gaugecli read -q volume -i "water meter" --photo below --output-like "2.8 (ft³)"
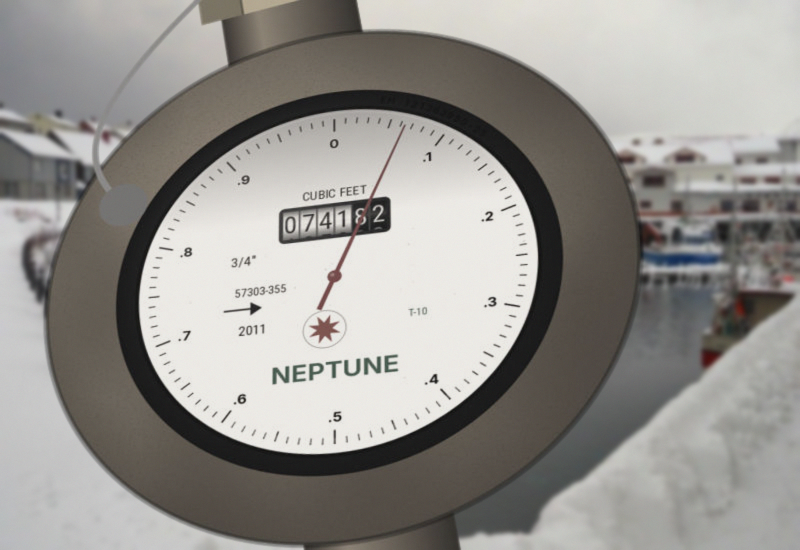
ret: 74182.06 (ft³)
